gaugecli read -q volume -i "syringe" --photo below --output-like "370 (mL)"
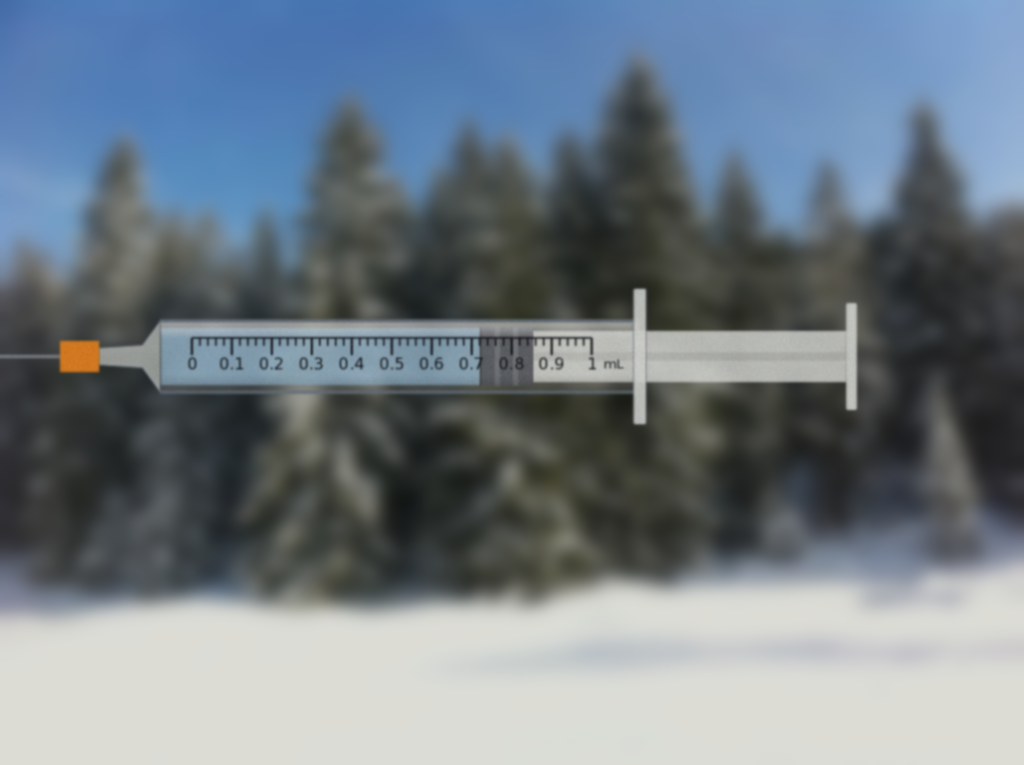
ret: 0.72 (mL)
